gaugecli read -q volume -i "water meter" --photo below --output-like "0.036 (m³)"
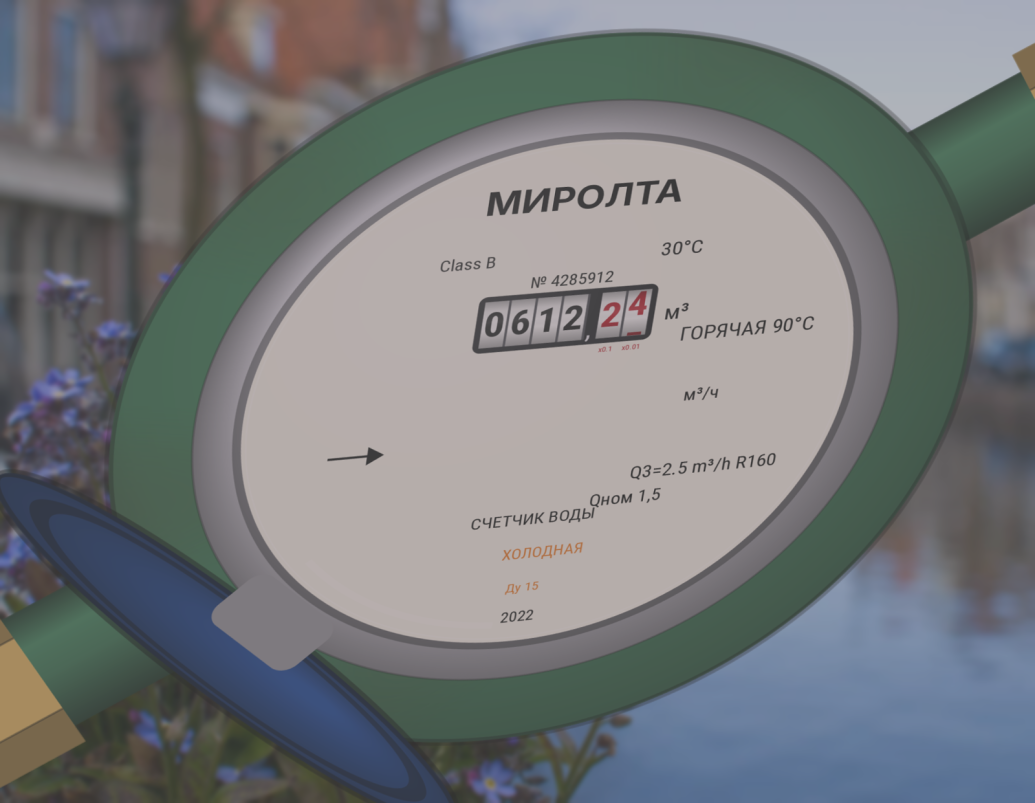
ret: 612.24 (m³)
